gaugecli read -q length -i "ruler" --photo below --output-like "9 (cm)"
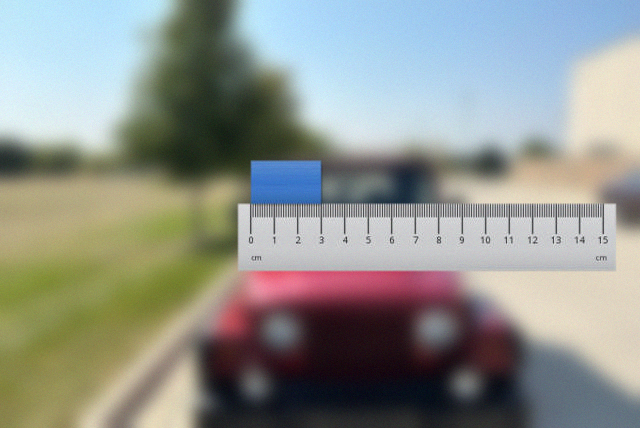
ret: 3 (cm)
